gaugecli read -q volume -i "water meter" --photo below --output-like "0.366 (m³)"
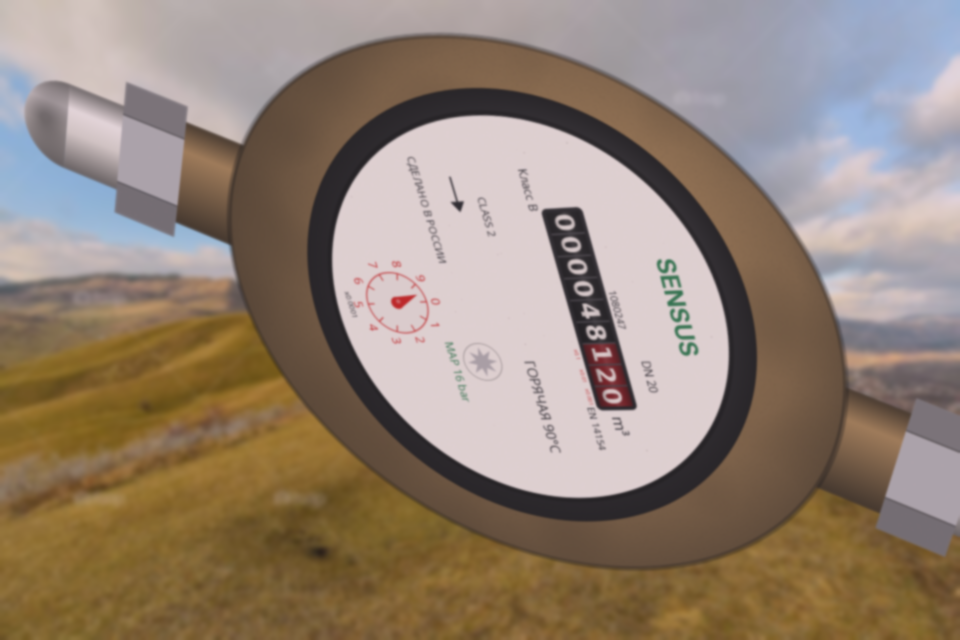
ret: 48.1199 (m³)
